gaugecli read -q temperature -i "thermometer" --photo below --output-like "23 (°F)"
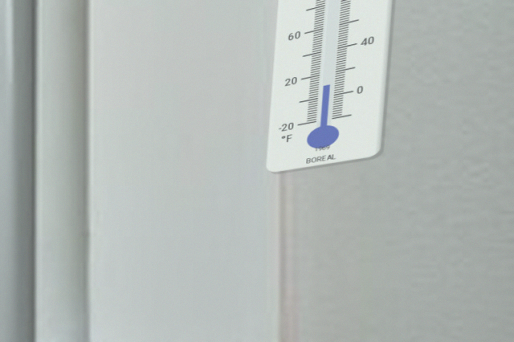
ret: 10 (°F)
